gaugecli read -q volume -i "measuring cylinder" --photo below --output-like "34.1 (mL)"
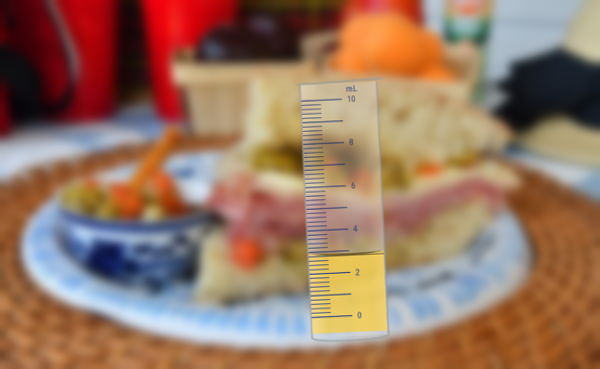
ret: 2.8 (mL)
